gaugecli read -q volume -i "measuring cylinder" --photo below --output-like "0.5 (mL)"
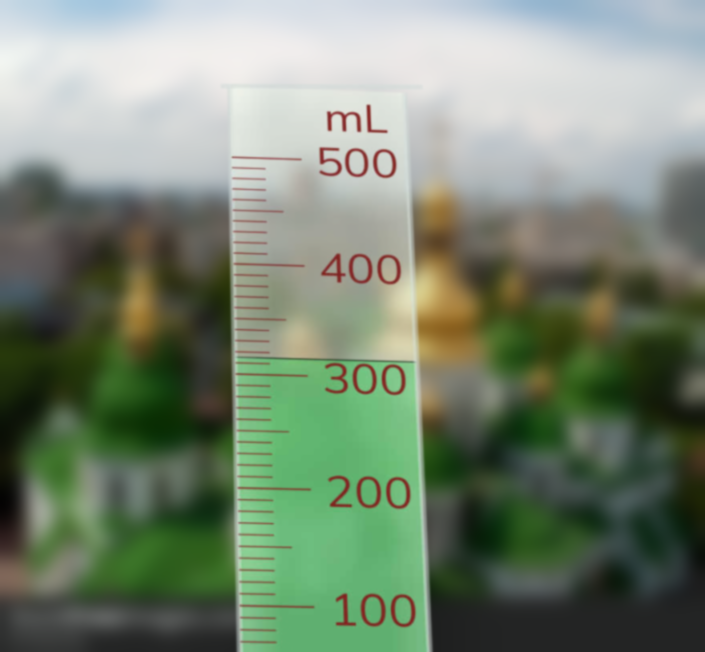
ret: 315 (mL)
